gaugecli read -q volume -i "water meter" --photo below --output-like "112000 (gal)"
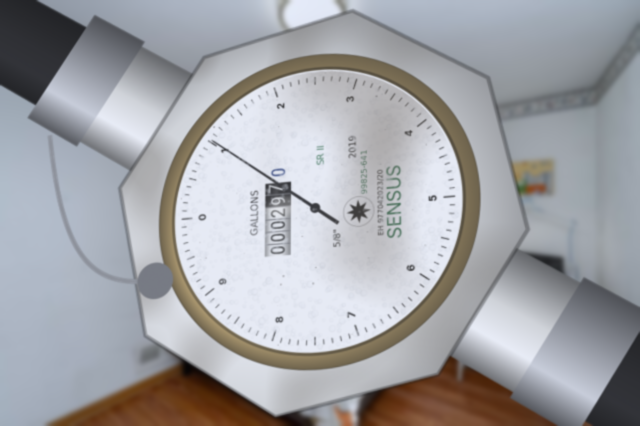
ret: 2971.0 (gal)
